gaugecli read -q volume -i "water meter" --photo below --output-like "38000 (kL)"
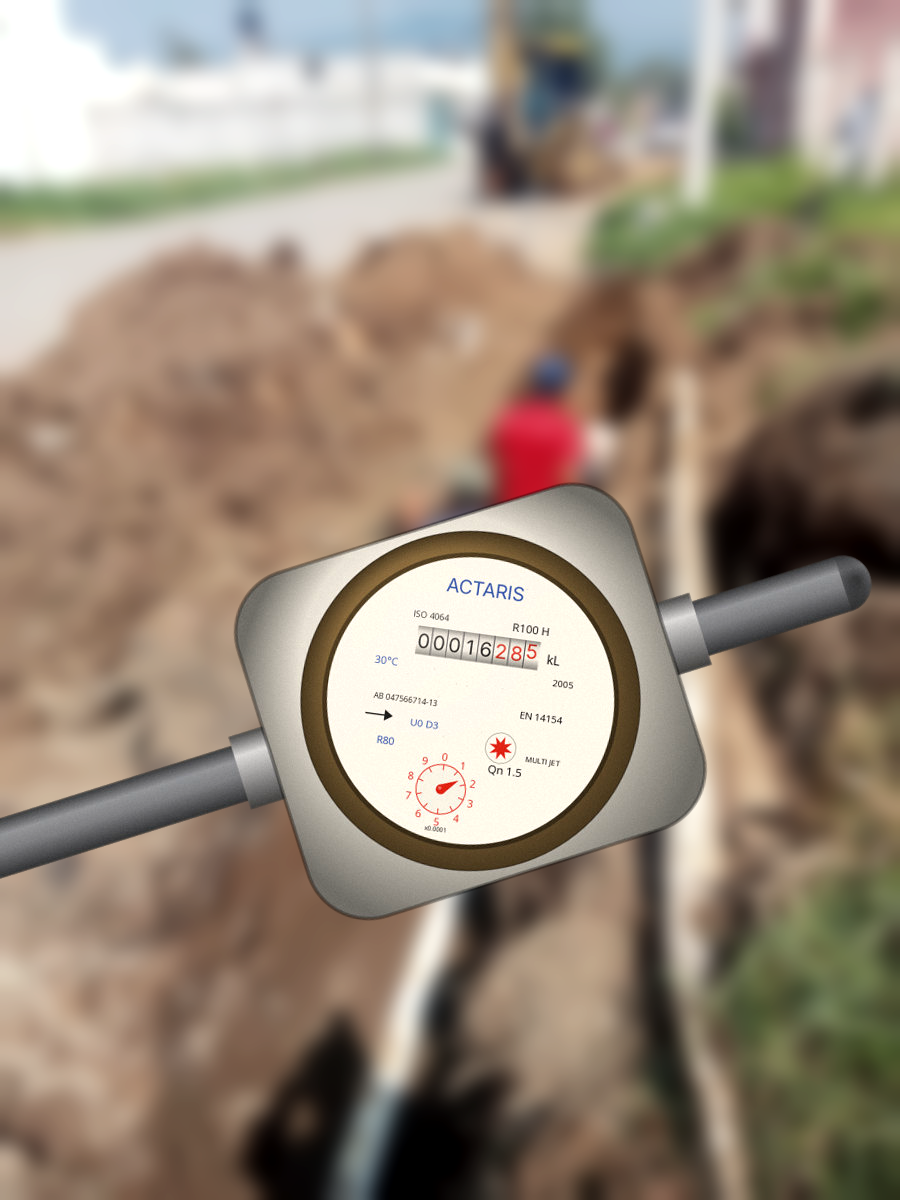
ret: 16.2851 (kL)
